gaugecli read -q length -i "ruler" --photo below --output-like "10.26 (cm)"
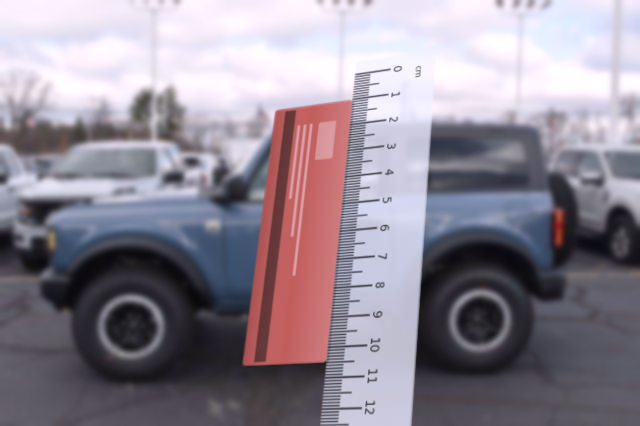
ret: 9.5 (cm)
